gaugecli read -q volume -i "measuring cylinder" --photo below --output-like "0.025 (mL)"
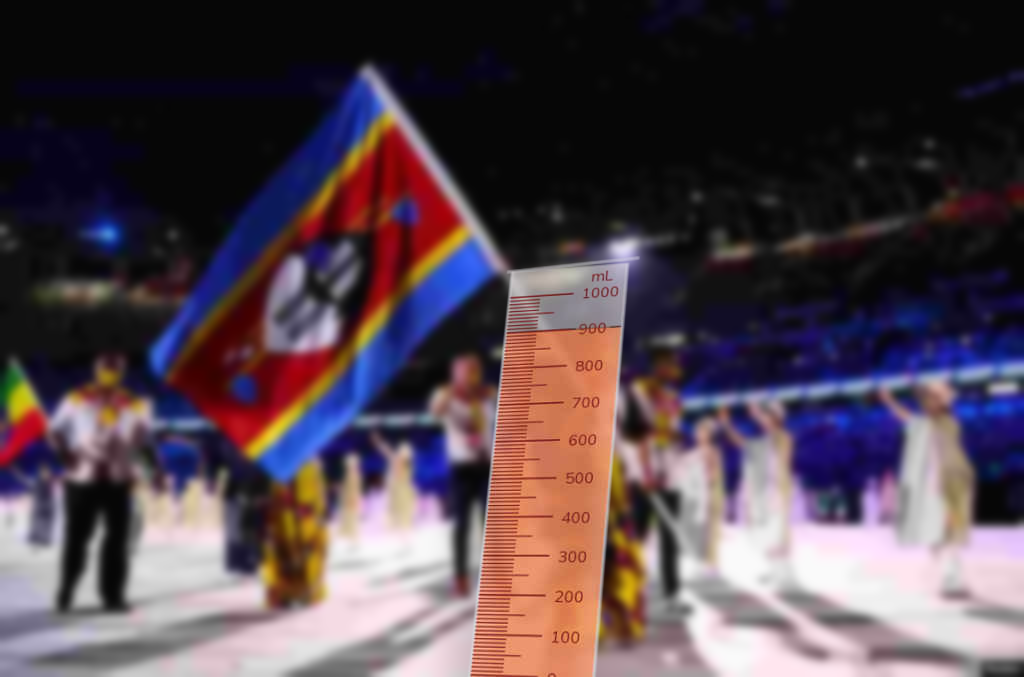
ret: 900 (mL)
